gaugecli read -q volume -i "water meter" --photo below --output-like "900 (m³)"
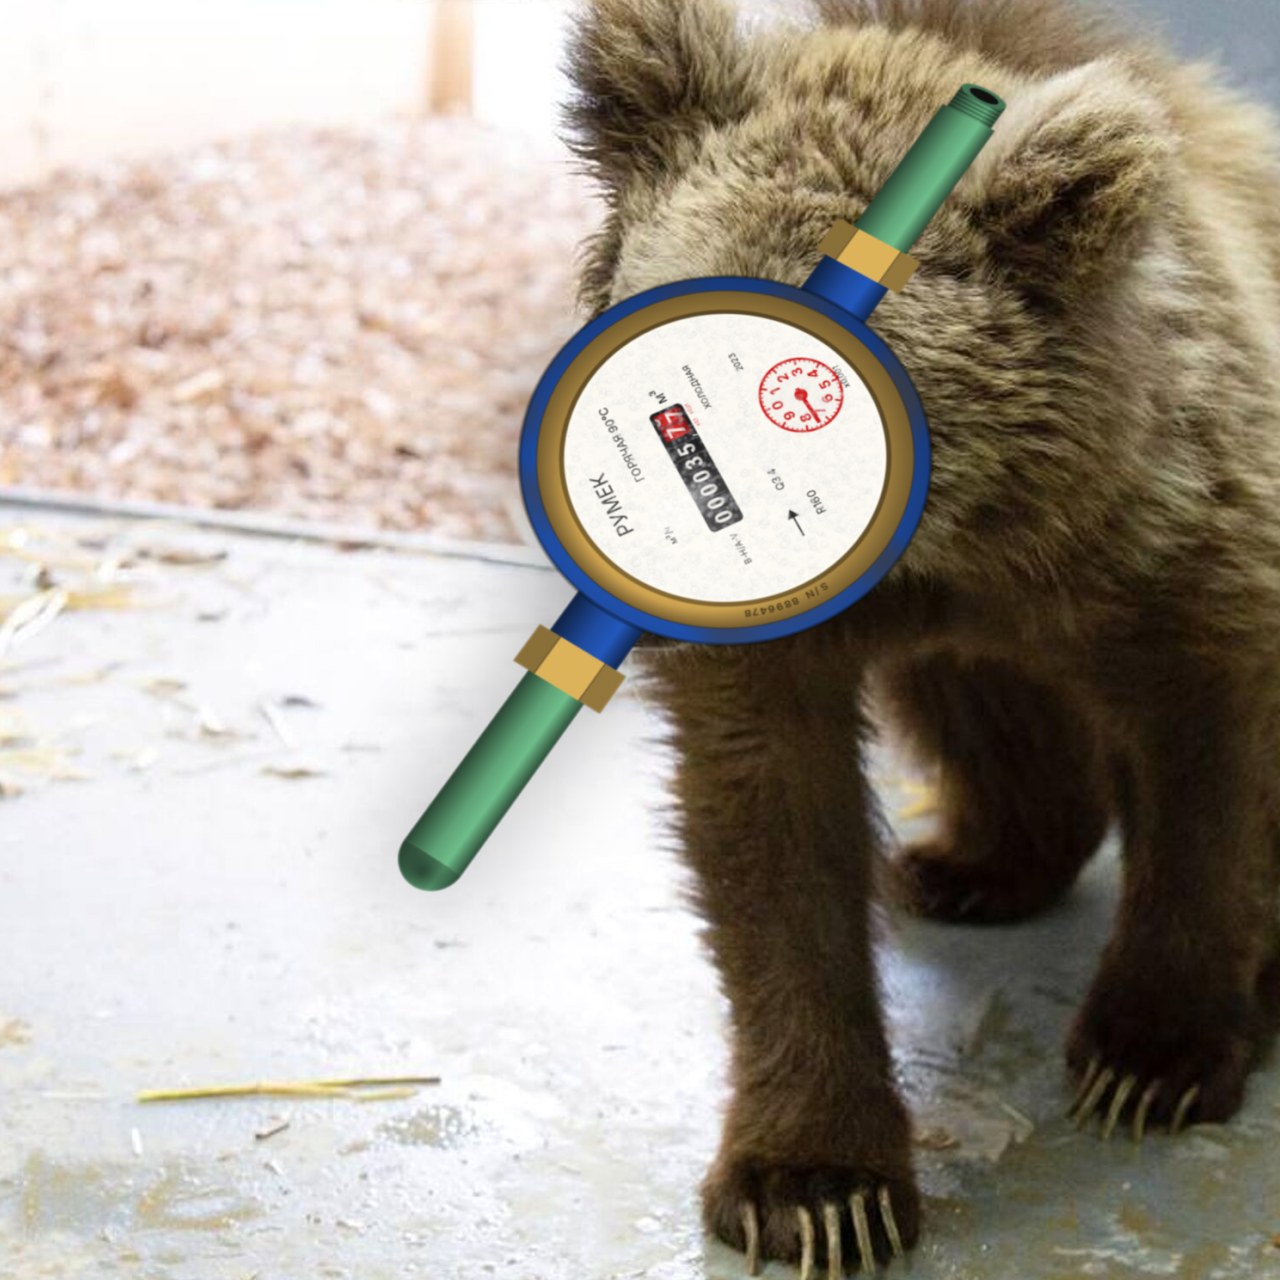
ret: 35.767 (m³)
